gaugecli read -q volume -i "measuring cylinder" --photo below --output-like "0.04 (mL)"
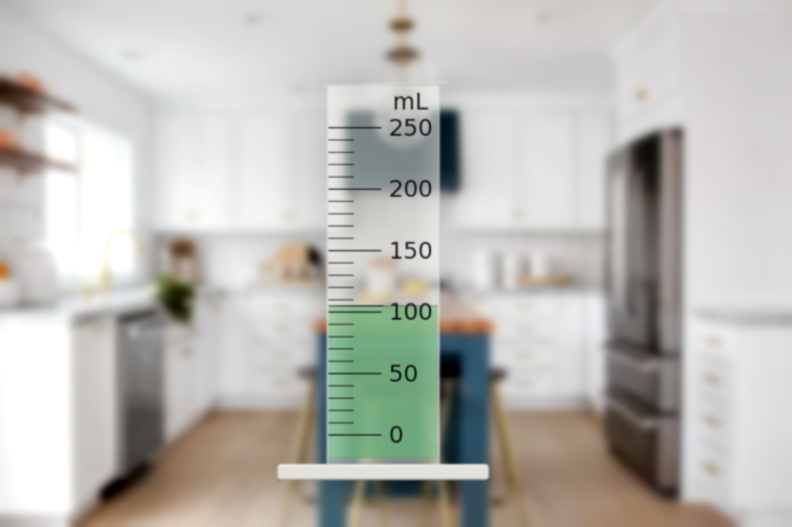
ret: 105 (mL)
